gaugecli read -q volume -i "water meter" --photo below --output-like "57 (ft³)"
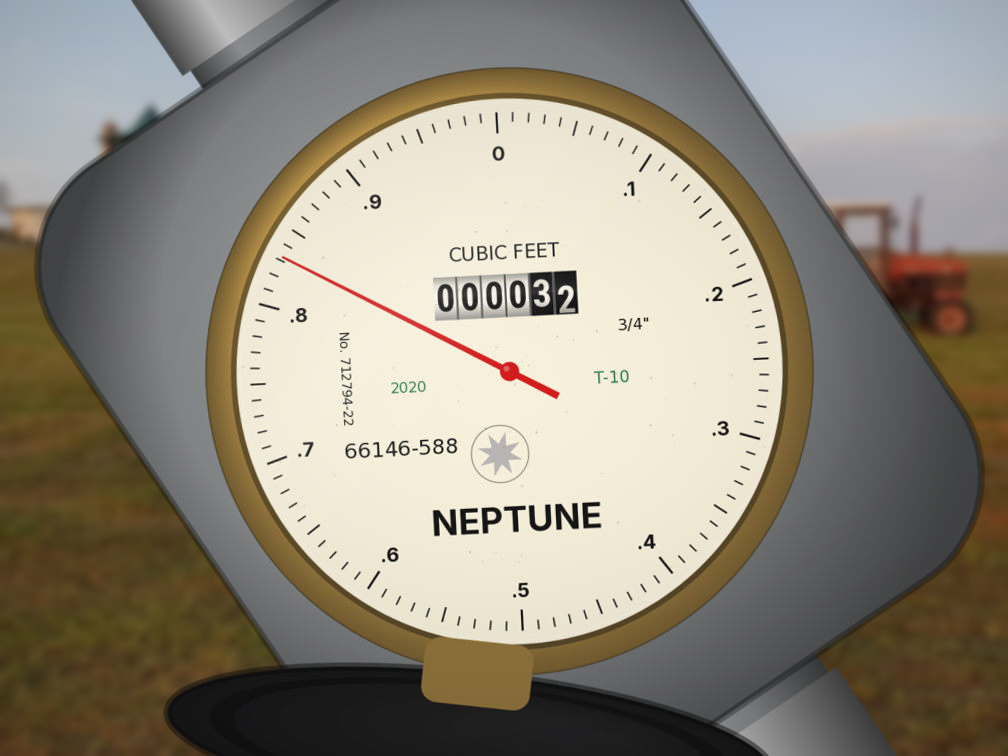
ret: 31.83 (ft³)
